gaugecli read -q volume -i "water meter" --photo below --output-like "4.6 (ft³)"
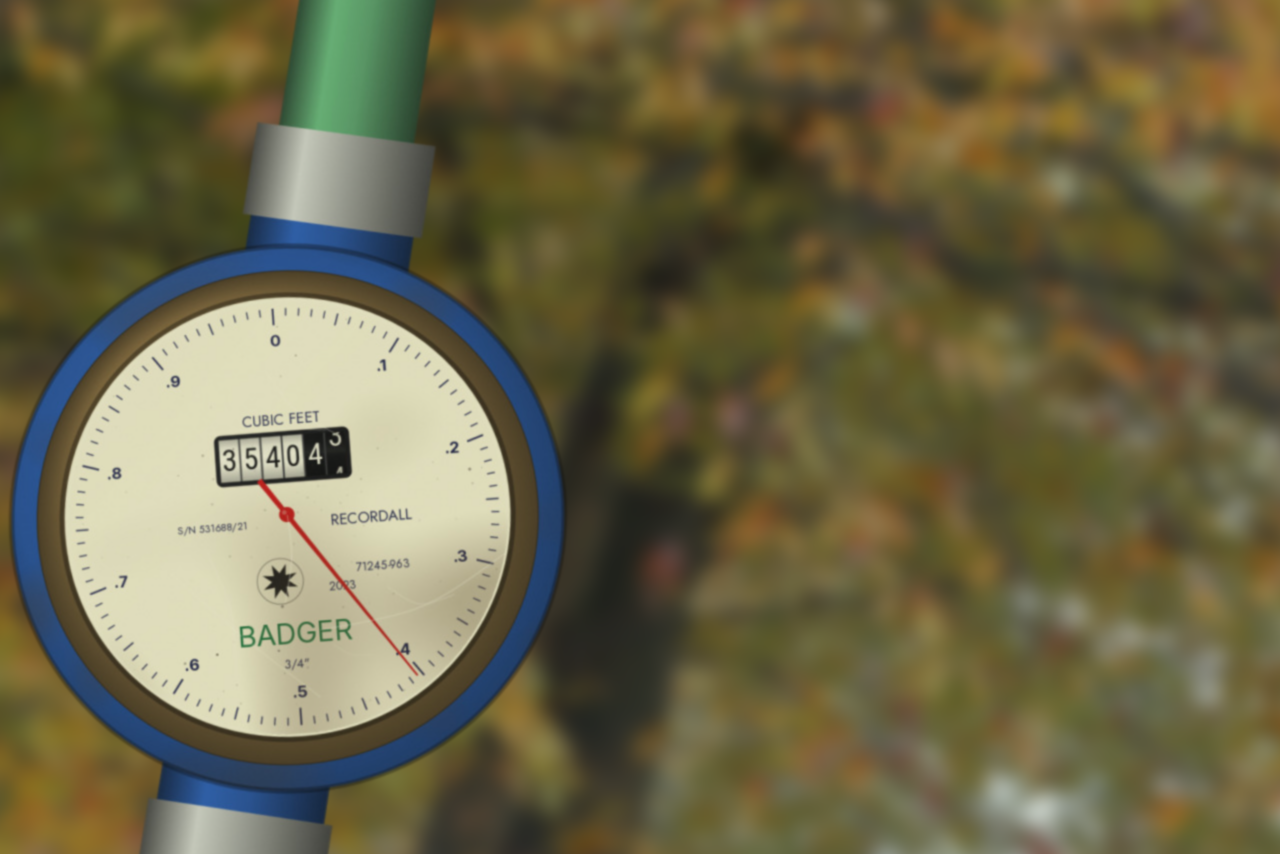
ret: 354043.40 (ft³)
